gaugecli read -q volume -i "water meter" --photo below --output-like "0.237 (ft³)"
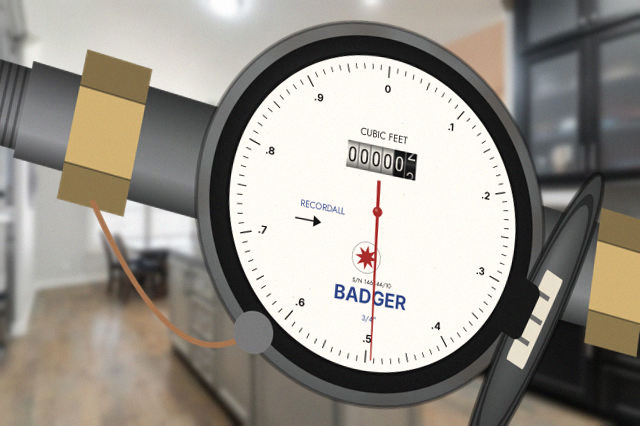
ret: 2.49 (ft³)
